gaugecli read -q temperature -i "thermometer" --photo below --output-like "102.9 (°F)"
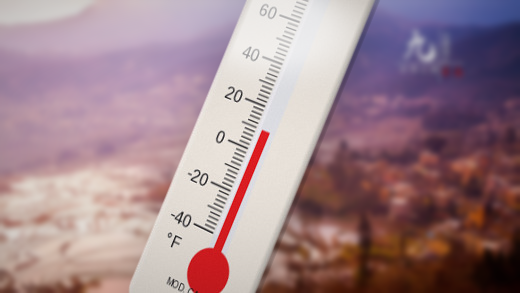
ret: 10 (°F)
